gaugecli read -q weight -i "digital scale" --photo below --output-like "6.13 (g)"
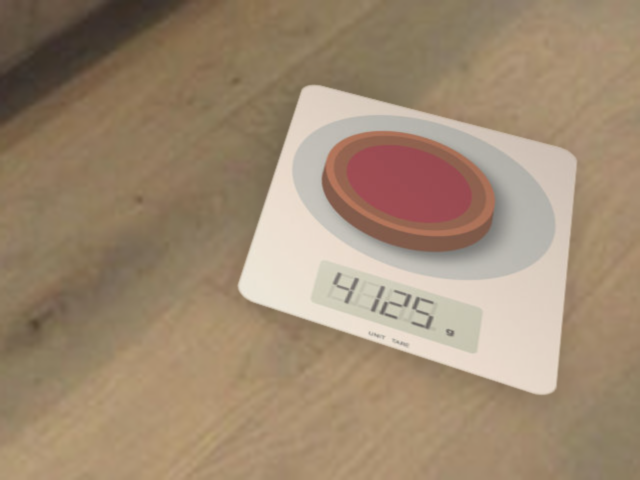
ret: 4125 (g)
